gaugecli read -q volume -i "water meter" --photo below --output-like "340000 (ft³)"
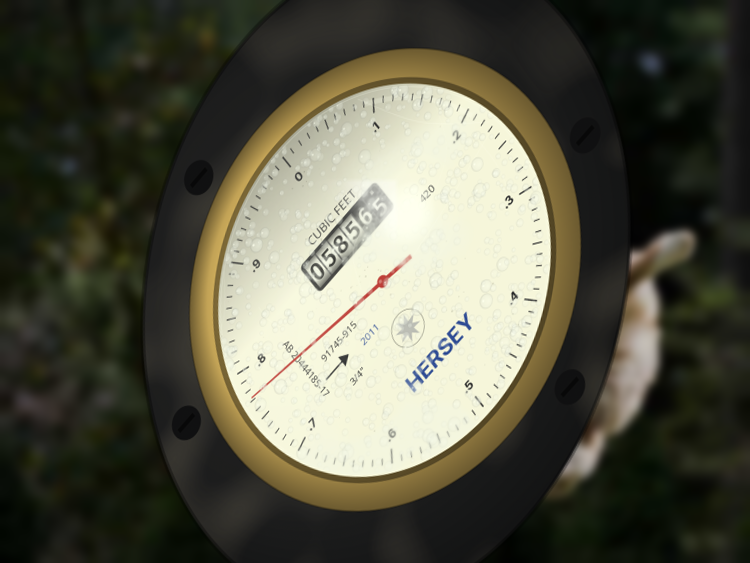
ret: 58564.77 (ft³)
